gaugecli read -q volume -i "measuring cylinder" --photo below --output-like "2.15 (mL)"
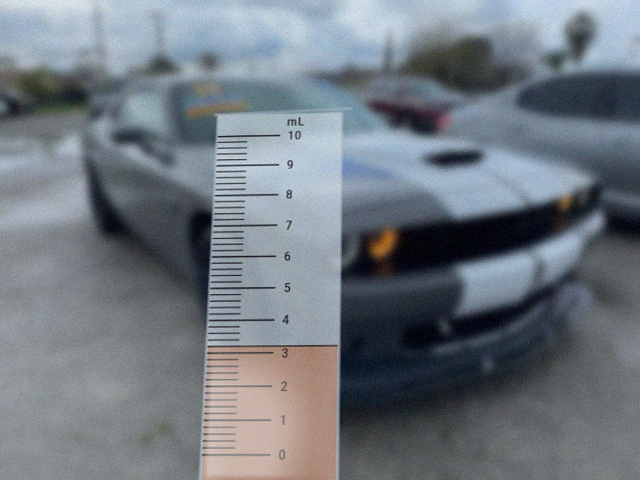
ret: 3.2 (mL)
